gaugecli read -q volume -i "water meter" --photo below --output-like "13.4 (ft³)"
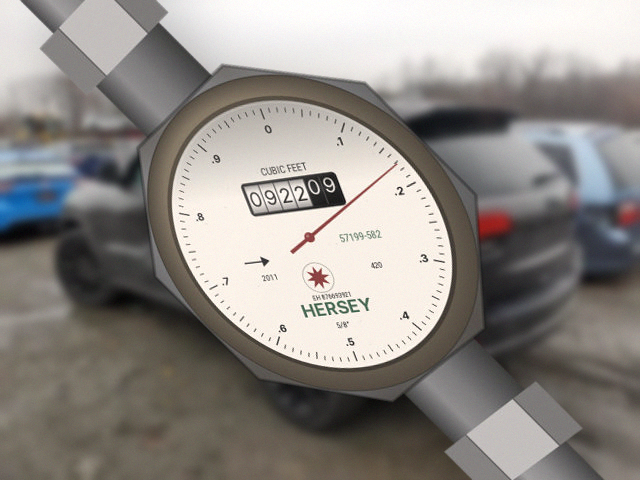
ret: 92209.17 (ft³)
